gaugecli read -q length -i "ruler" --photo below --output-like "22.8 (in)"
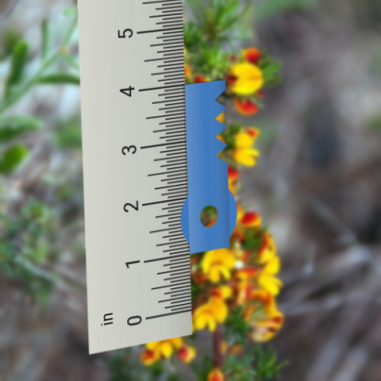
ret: 3 (in)
